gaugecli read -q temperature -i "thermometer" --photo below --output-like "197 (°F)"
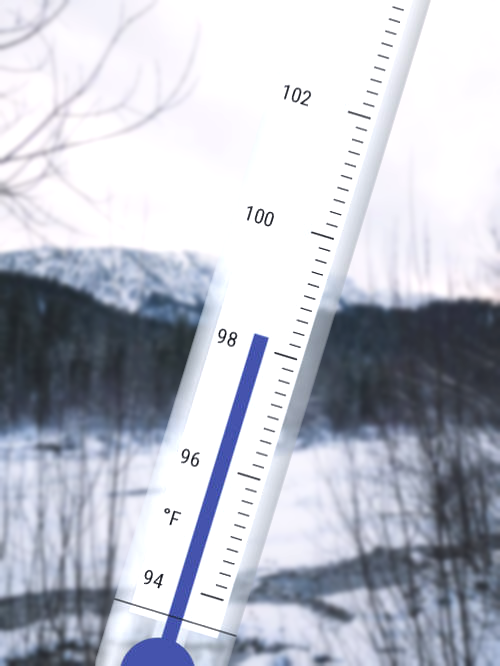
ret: 98.2 (°F)
